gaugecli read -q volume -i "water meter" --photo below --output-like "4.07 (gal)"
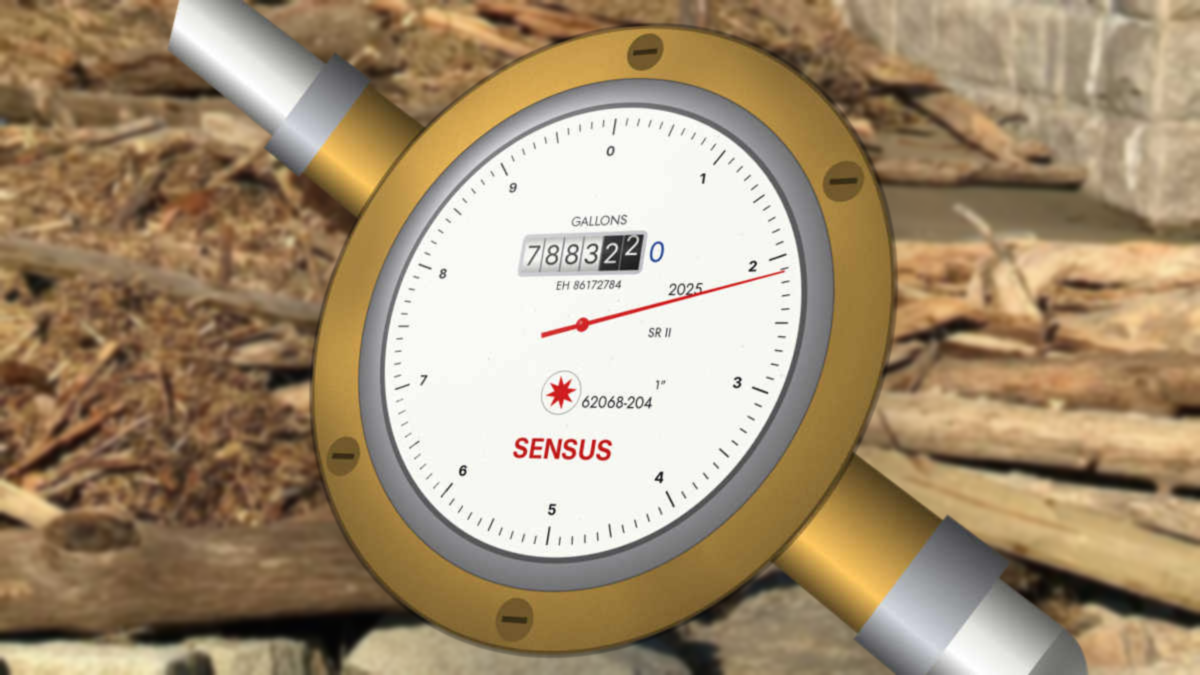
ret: 7883222.1 (gal)
